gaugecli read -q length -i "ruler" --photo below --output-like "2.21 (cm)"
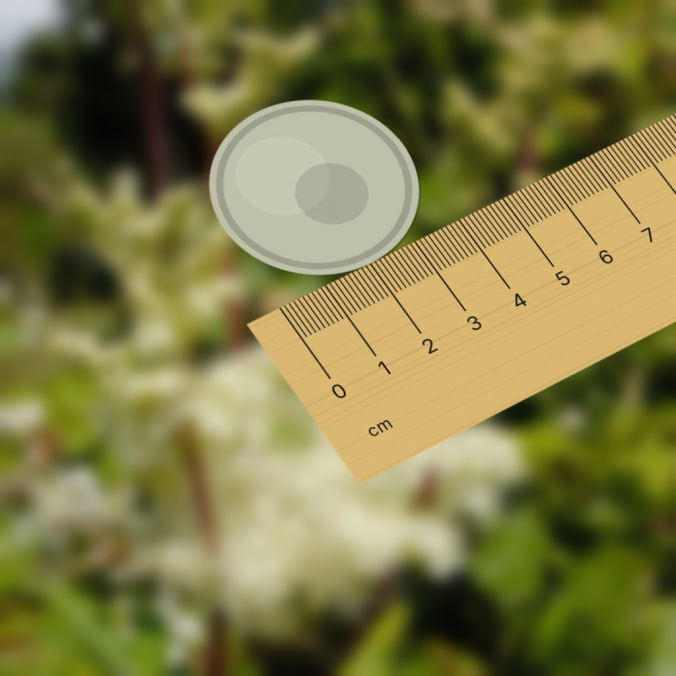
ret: 4 (cm)
